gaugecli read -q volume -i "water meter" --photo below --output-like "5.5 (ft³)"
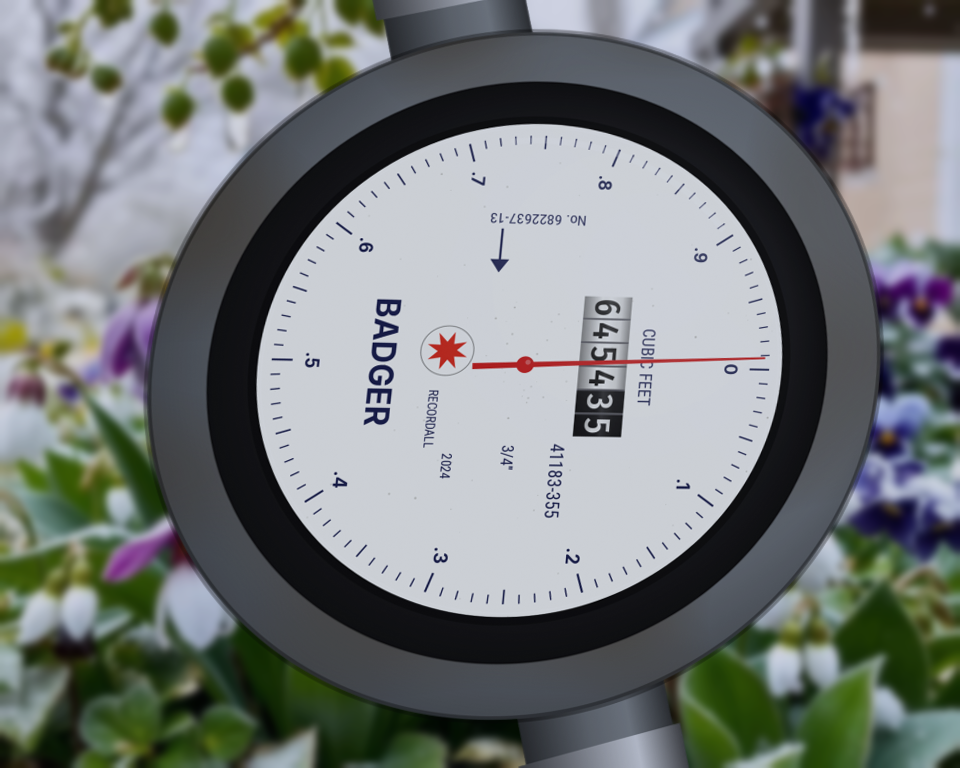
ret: 645434.99 (ft³)
